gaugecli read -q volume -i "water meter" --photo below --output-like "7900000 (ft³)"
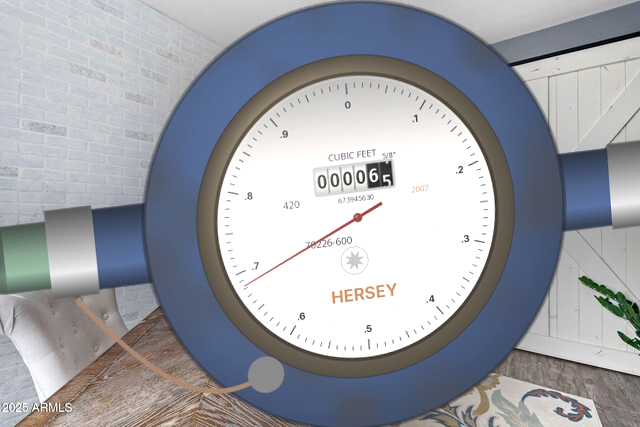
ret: 64.68 (ft³)
